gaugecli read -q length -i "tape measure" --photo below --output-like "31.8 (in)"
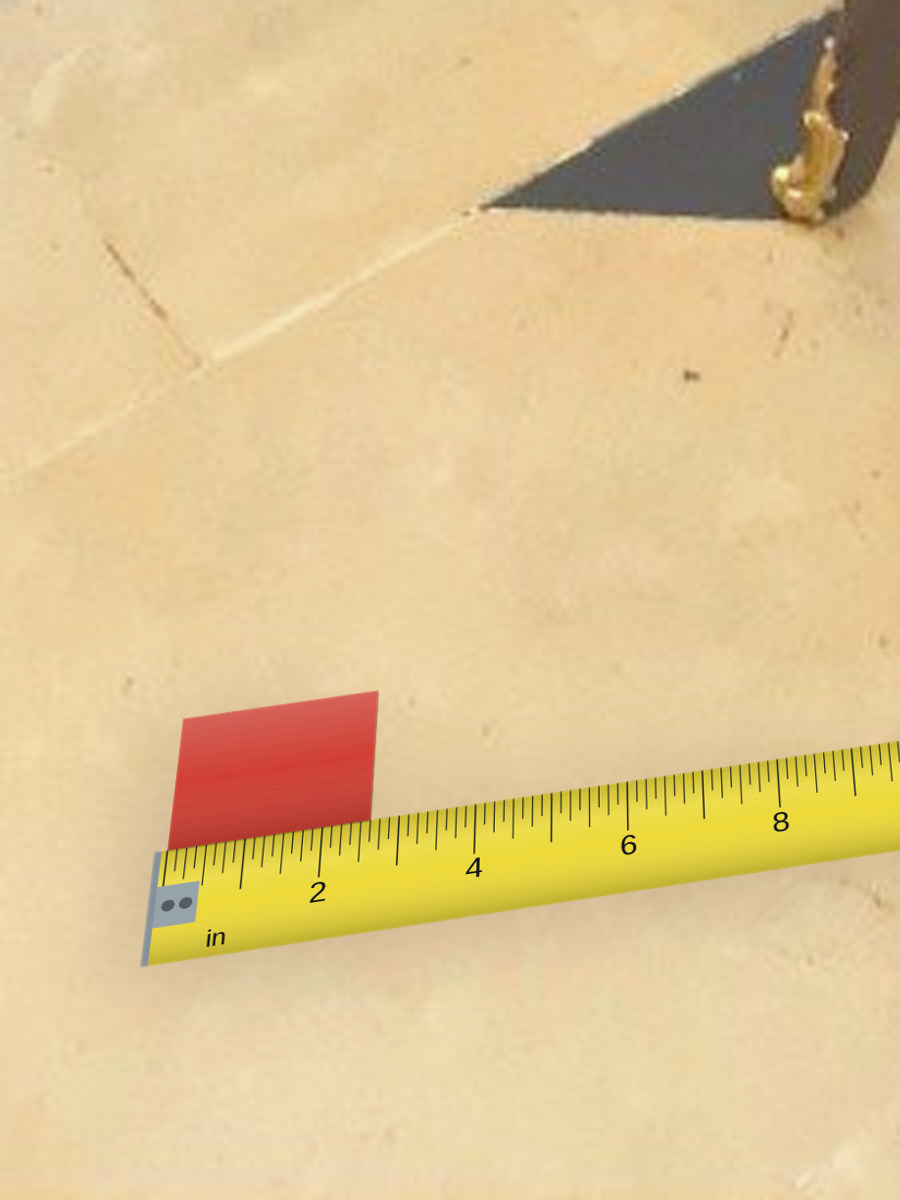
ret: 2.625 (in)
